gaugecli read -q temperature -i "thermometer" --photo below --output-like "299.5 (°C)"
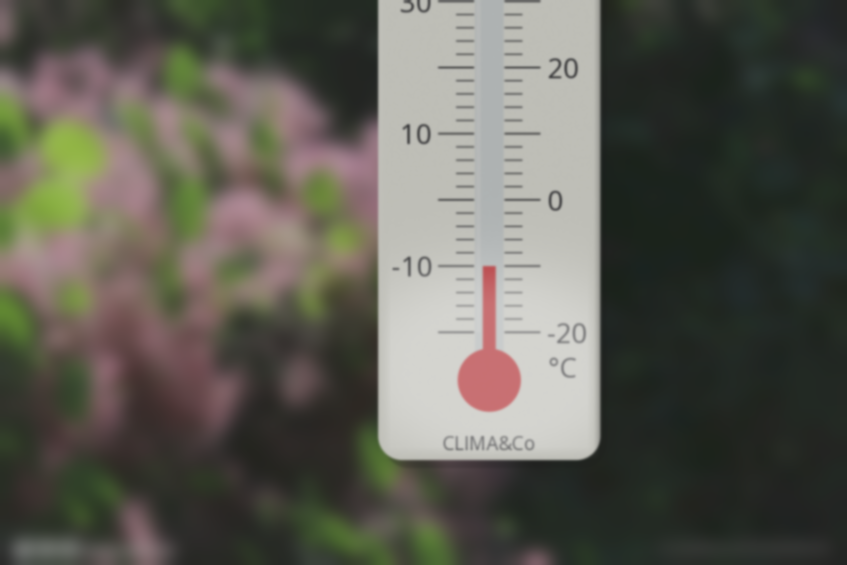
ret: -10 (°C)
